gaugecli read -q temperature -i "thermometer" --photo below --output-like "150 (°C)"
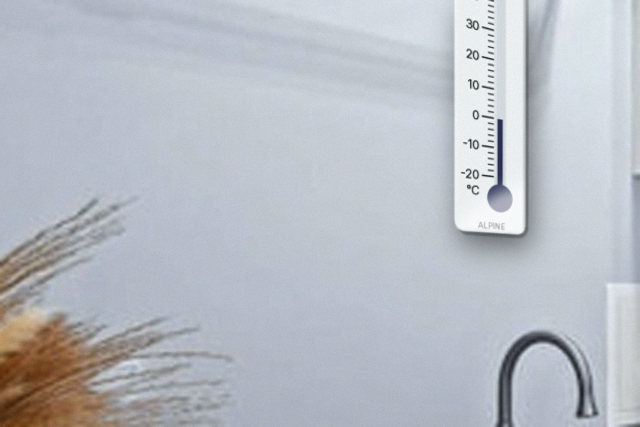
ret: 0 (°C)
